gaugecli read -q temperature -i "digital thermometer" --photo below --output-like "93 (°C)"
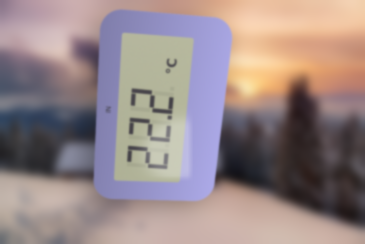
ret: 22.2 (°C)
